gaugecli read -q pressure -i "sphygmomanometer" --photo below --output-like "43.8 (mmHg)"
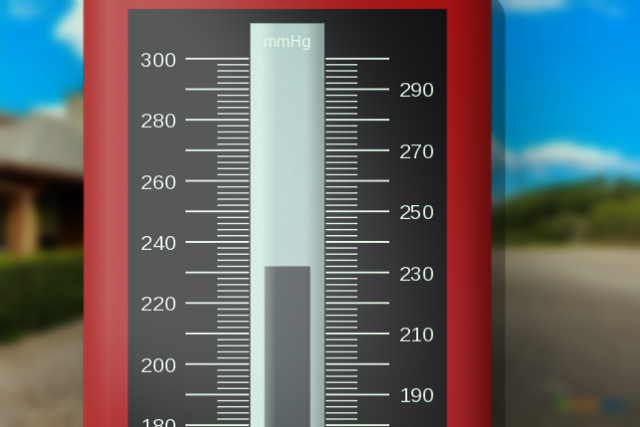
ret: 232 (mmHg)
